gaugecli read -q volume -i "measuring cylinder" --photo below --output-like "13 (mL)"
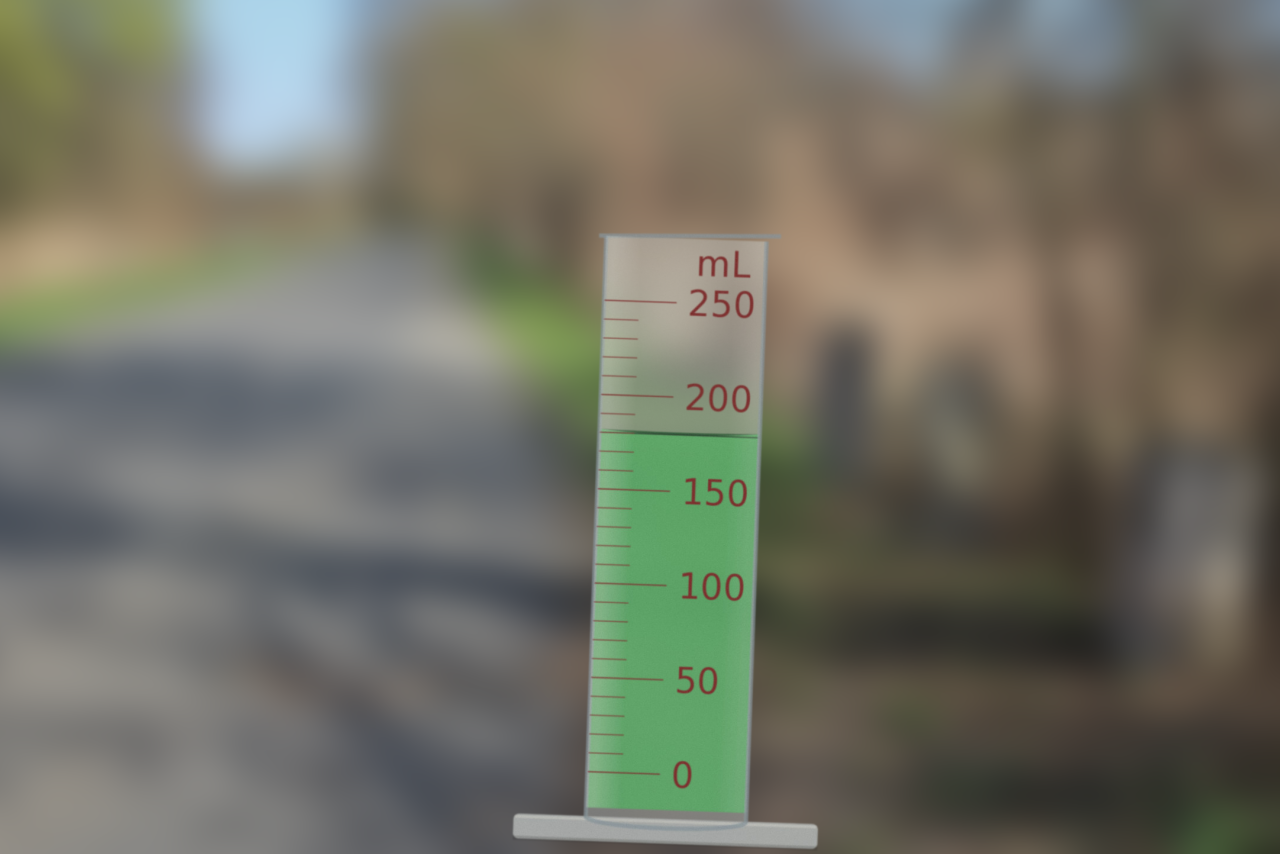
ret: 180 (mL)
